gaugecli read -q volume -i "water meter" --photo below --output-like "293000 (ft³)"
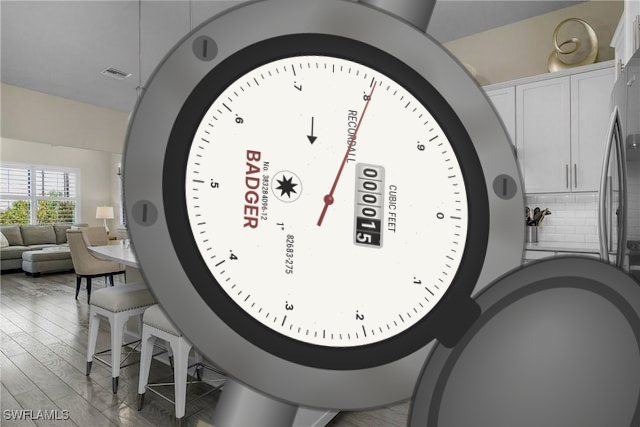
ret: 14.80 (ft³)
